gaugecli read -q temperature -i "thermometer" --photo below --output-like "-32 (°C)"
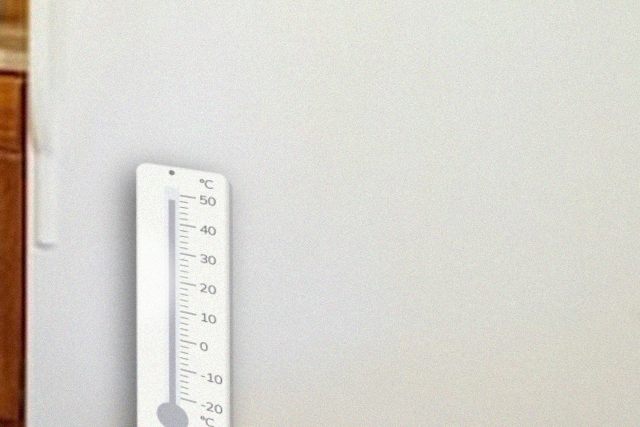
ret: 48 (°C)
